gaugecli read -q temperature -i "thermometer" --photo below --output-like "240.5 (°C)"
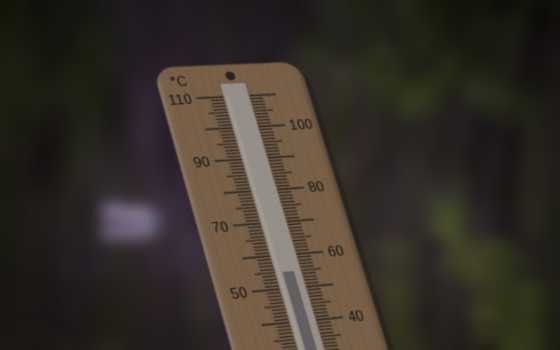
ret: 55 (°C)
